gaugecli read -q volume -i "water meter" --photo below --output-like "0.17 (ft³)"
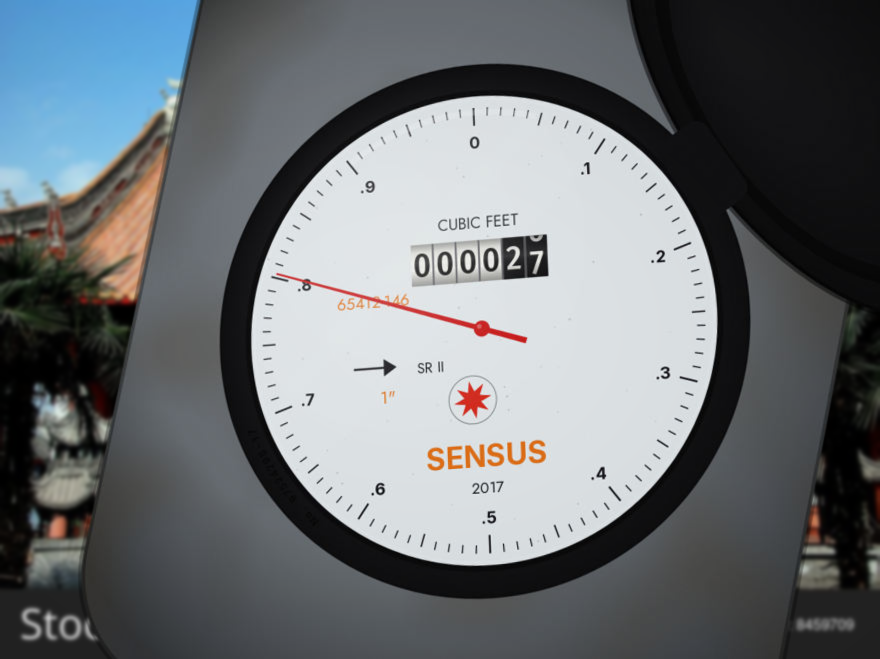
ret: 26.80 (ft³)
